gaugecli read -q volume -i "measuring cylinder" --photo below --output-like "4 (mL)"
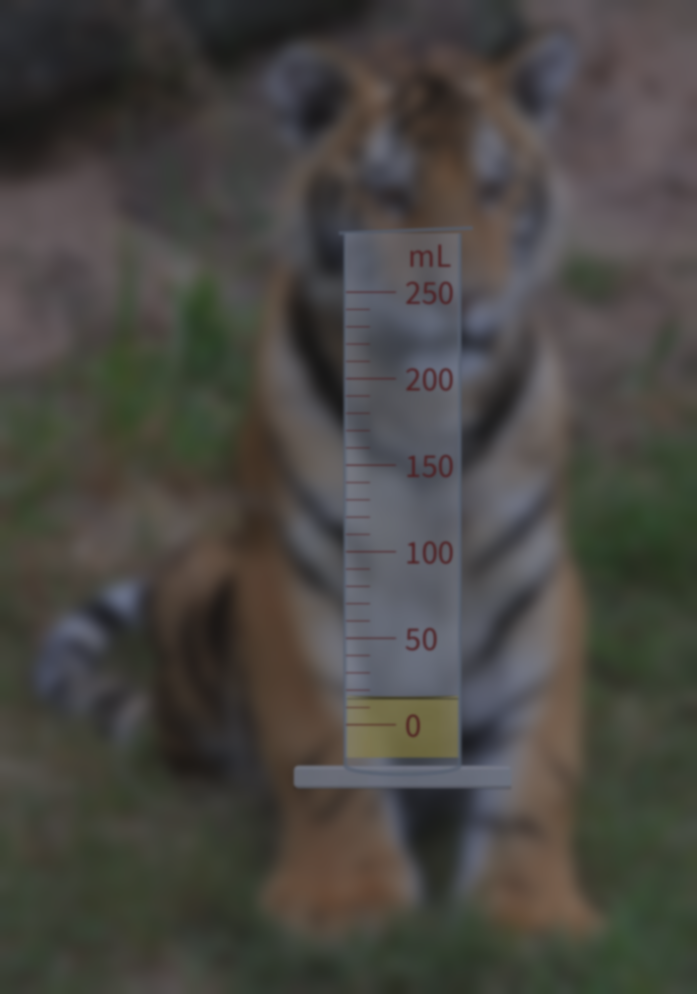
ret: 15 (mL)
